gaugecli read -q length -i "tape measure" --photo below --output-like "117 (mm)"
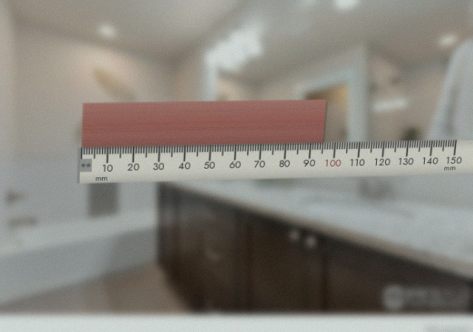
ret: 95 (mm)
